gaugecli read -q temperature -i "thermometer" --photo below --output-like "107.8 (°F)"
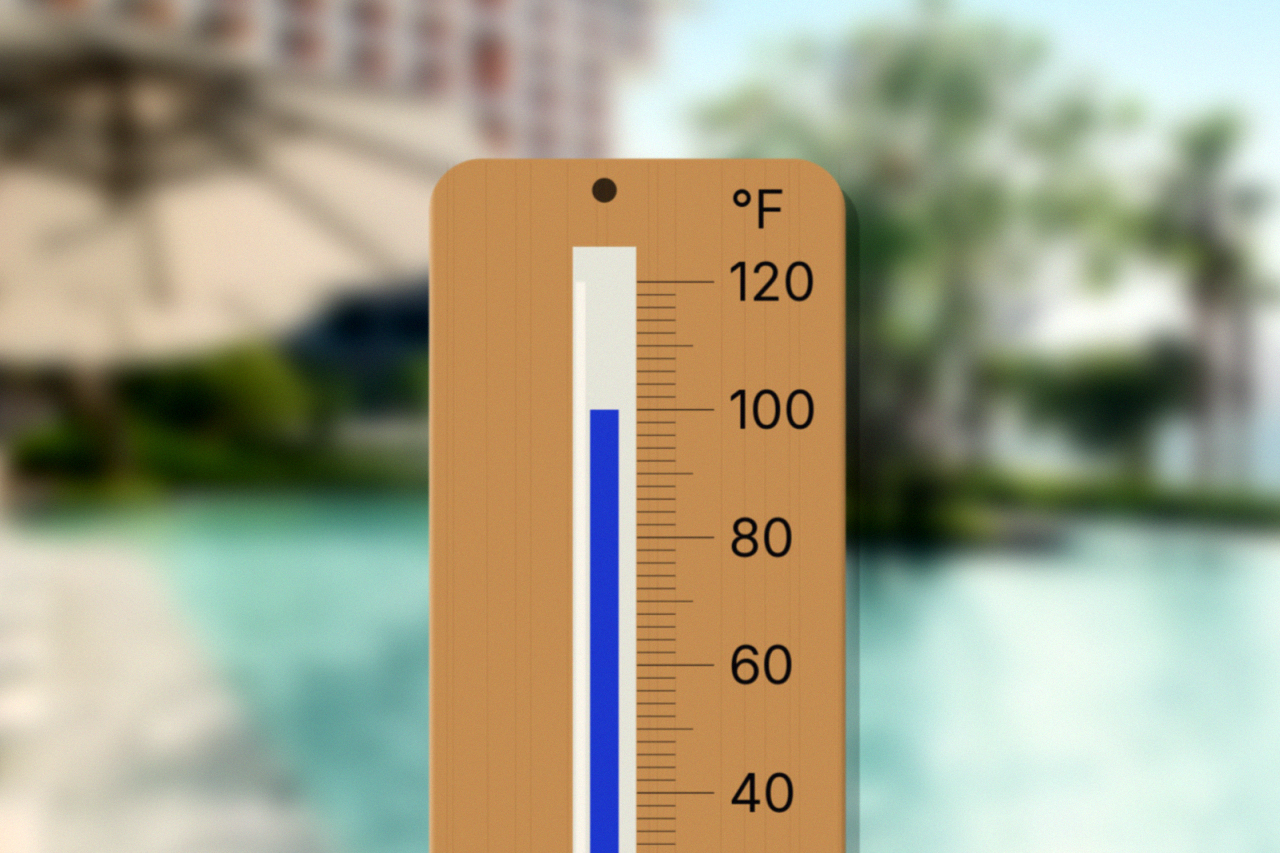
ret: 100 (°F)
